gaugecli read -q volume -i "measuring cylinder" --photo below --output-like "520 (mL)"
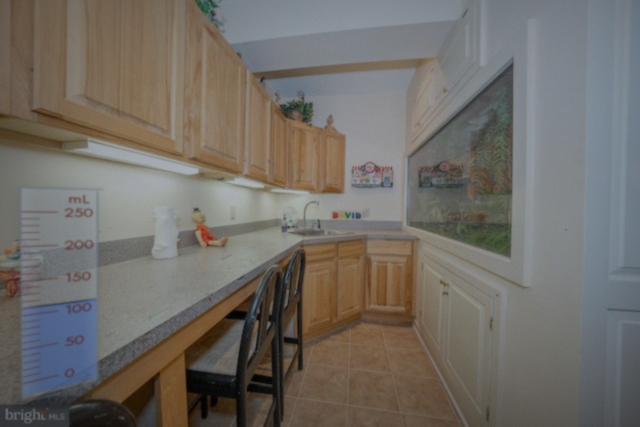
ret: 110 (mL)
